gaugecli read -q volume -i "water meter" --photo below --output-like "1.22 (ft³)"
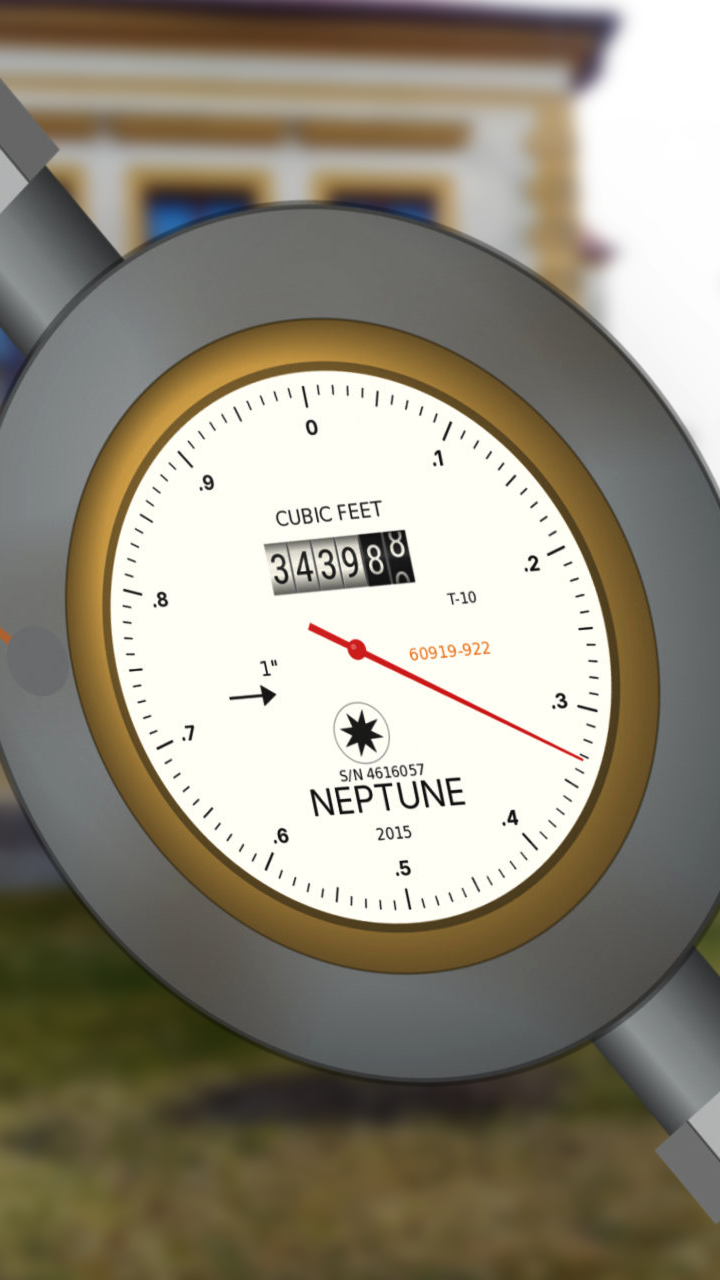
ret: 343988.33 (ft³)
